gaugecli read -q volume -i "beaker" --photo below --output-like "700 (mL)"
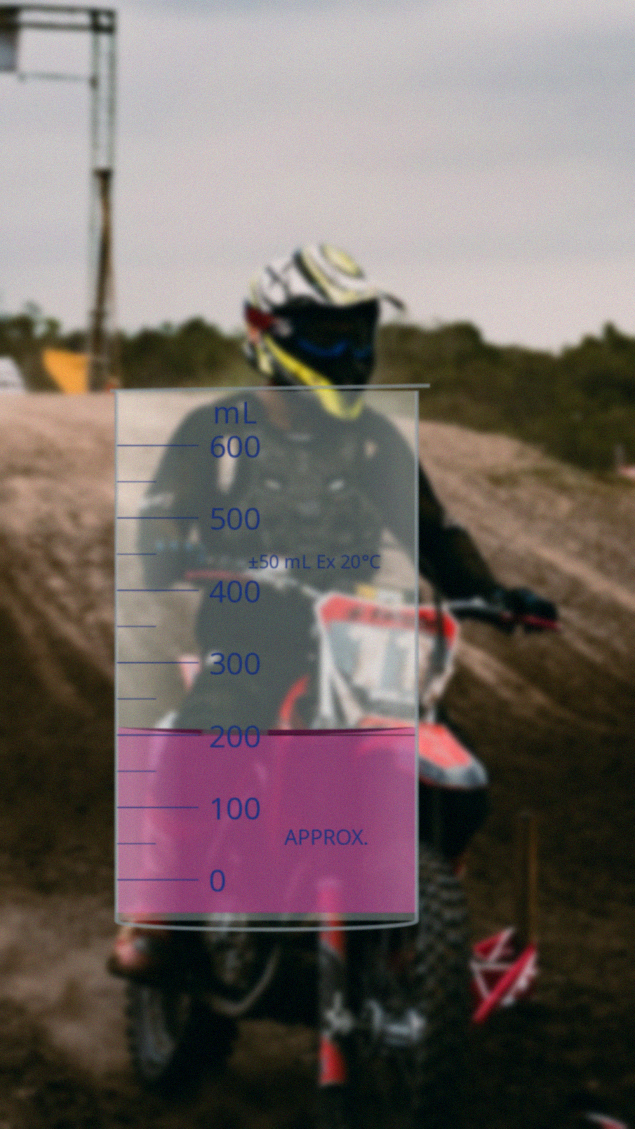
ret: 200 (mL)
